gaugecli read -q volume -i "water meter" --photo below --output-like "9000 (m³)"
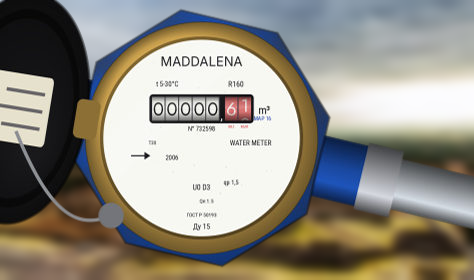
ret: 0.61 (m³)
